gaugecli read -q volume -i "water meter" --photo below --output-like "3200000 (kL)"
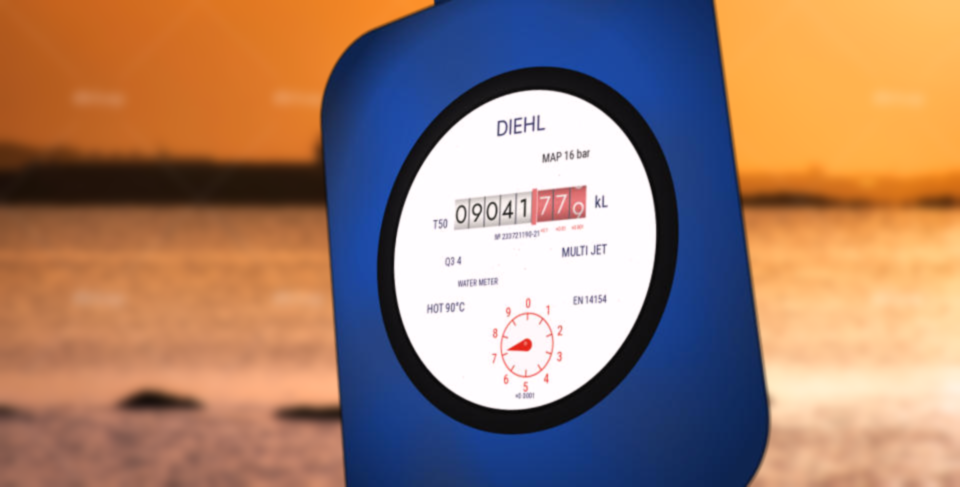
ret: 9041.7787 (kL)
